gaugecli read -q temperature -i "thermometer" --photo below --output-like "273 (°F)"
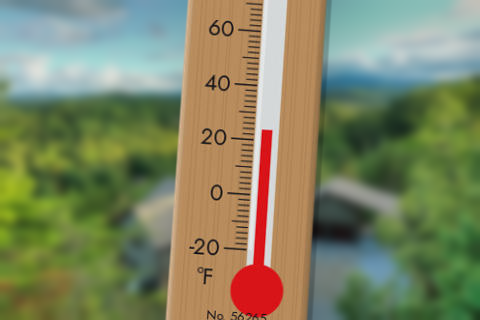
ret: 24 (°F)
